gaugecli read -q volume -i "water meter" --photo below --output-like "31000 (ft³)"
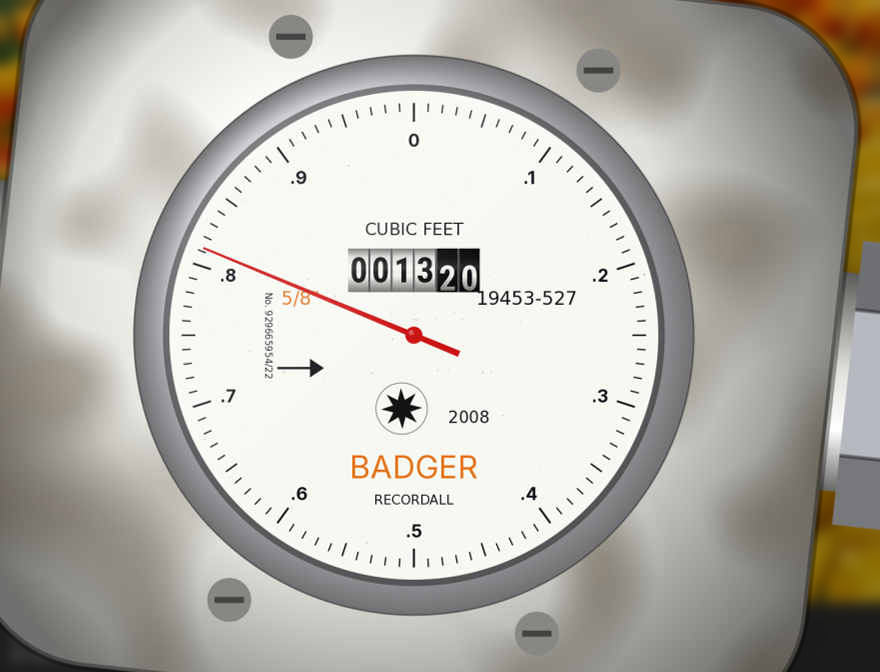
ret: 1319.81 (ft³)
